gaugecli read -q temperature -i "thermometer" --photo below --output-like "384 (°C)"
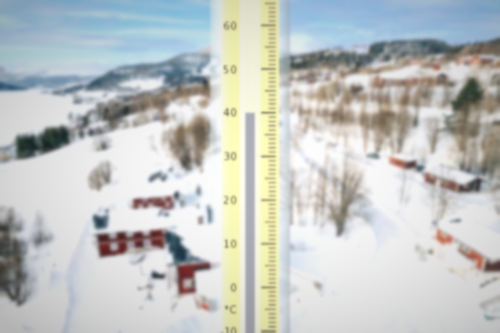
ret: 40 (°C)
